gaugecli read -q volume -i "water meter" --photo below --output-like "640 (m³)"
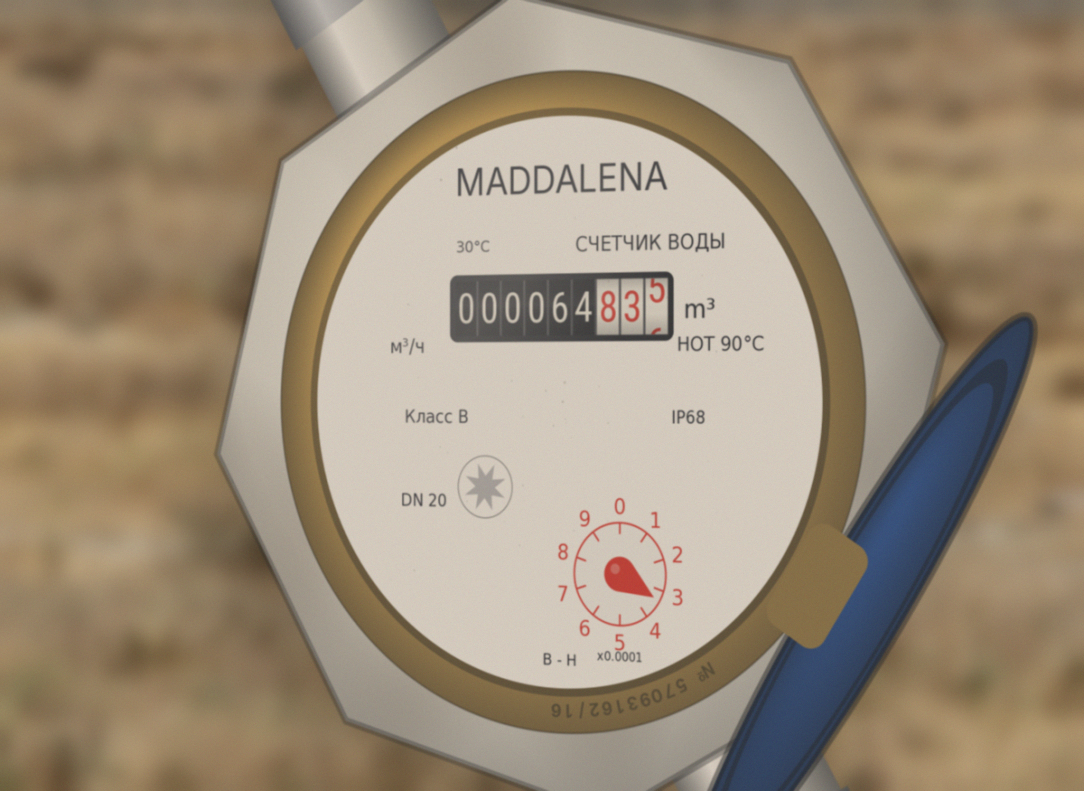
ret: 64.8353 (m³)
